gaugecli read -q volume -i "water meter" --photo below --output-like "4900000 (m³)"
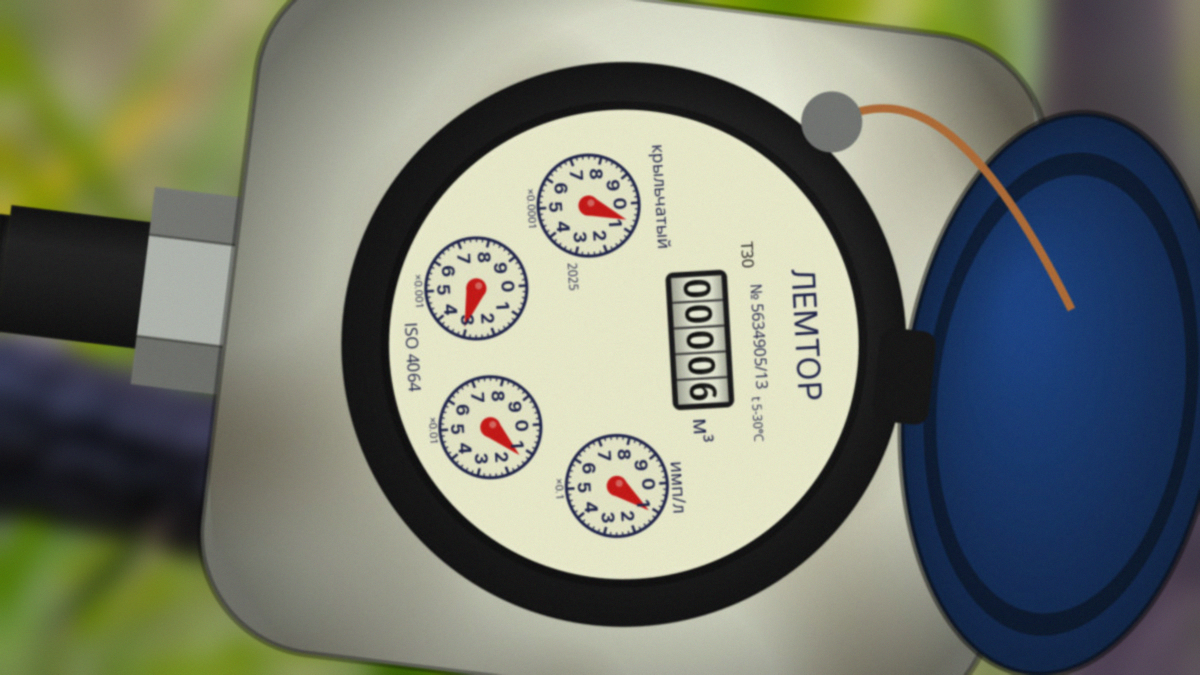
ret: 6.1130 (m³)
